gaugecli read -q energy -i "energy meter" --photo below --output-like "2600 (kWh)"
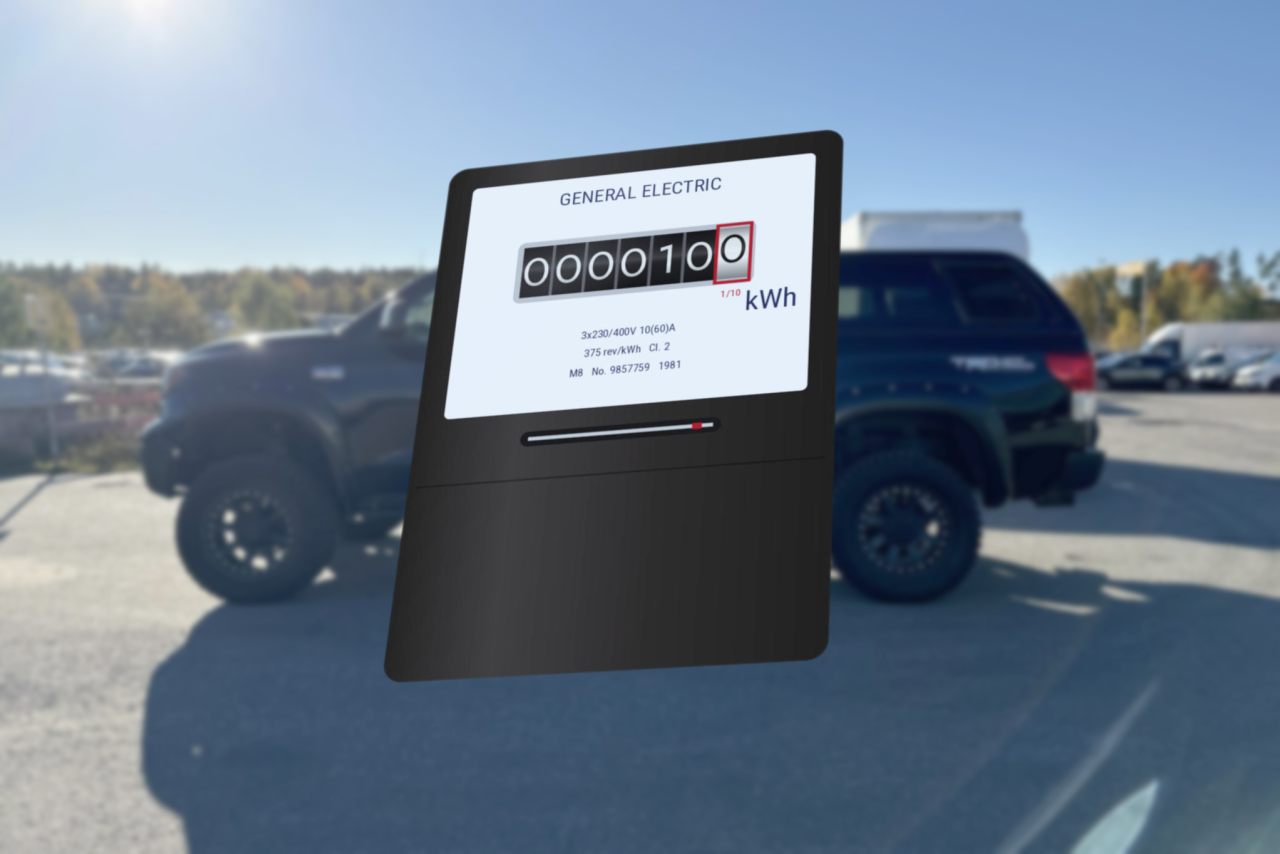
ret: 10.0 (kWh)
